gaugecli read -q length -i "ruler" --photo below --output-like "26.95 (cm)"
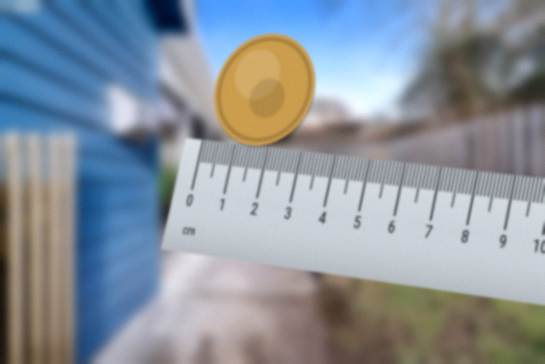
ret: 3 (cm)
